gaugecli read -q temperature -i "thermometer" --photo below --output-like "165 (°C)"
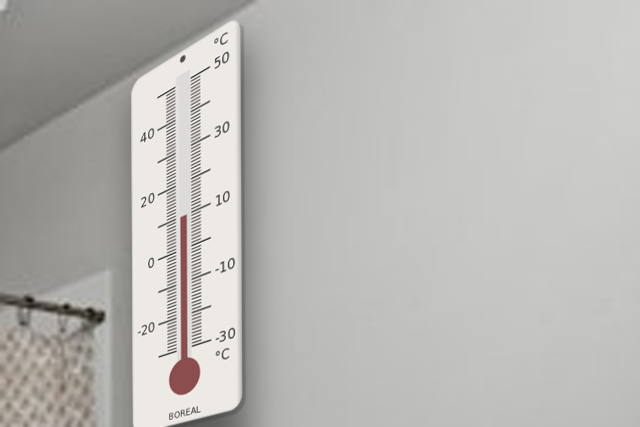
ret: 10 (°C)
